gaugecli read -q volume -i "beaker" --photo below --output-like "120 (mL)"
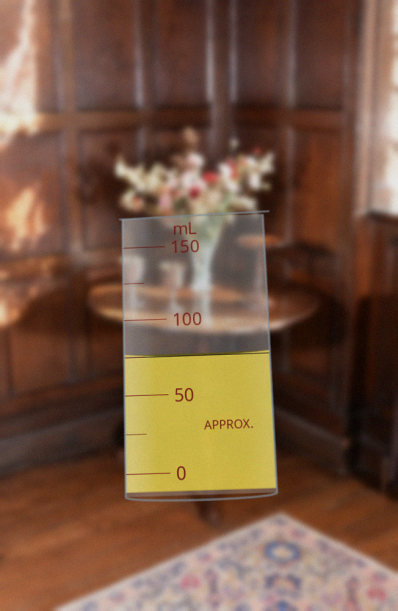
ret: 75 (mL)
